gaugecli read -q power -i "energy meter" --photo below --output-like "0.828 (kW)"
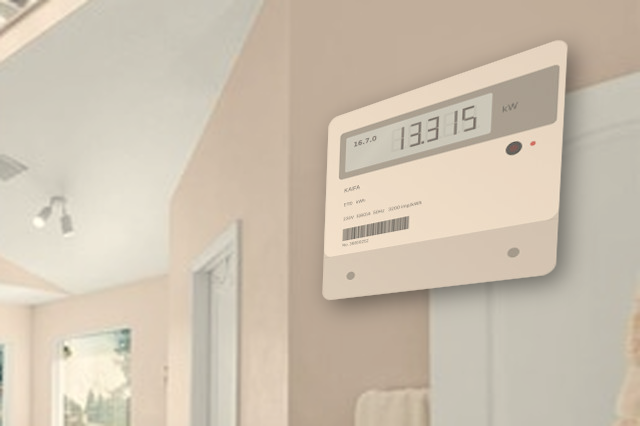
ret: 13.315 (kW)
